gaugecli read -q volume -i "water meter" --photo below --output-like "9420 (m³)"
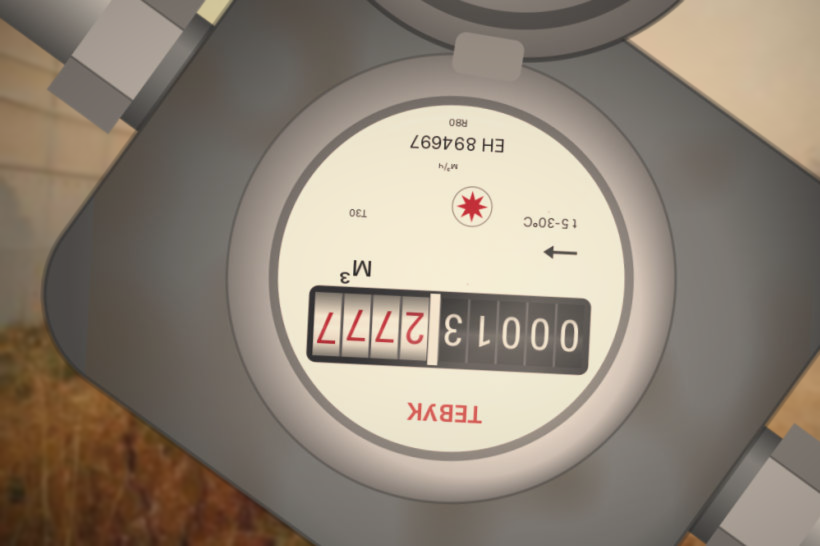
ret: 13.2777 (m³)
